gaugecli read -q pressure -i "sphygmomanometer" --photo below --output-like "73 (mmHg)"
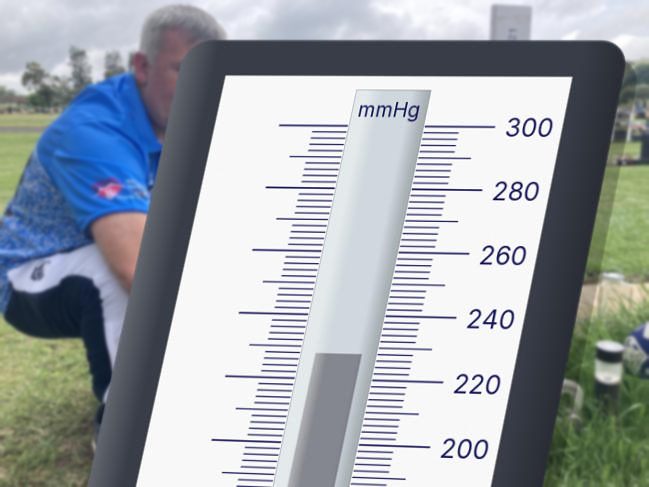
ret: 228 (mmHg)
